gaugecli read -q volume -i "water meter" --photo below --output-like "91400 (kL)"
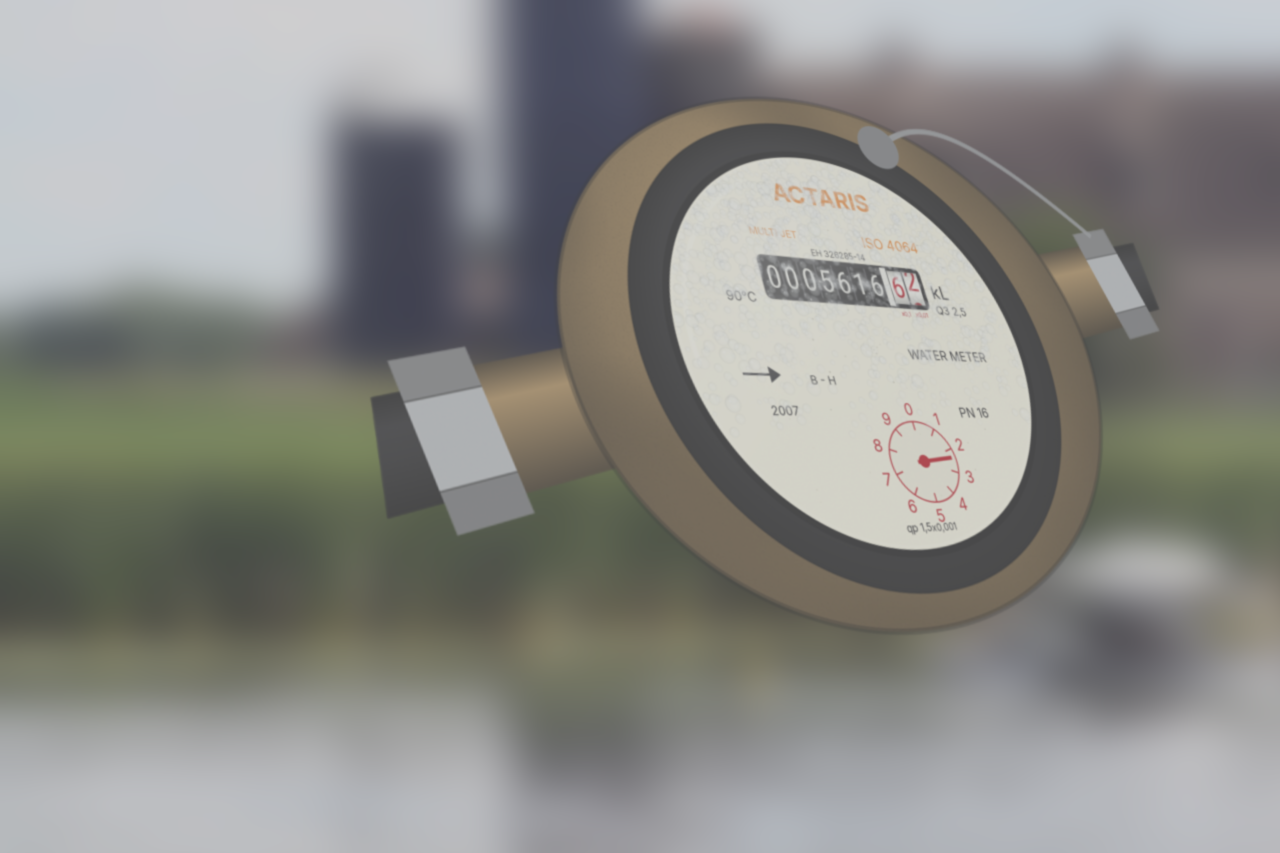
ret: 5616.622 (kL)
